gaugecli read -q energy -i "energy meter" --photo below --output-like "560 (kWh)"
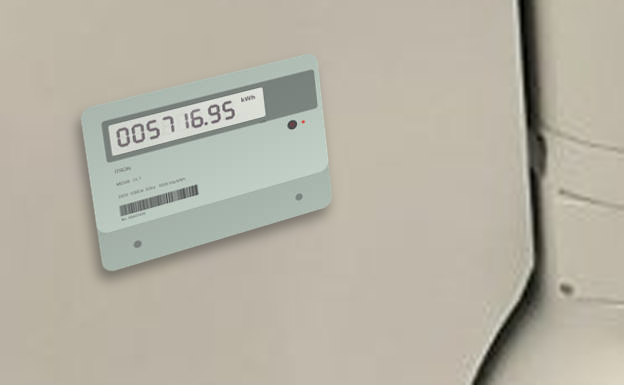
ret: 5716.95 (kWh)
